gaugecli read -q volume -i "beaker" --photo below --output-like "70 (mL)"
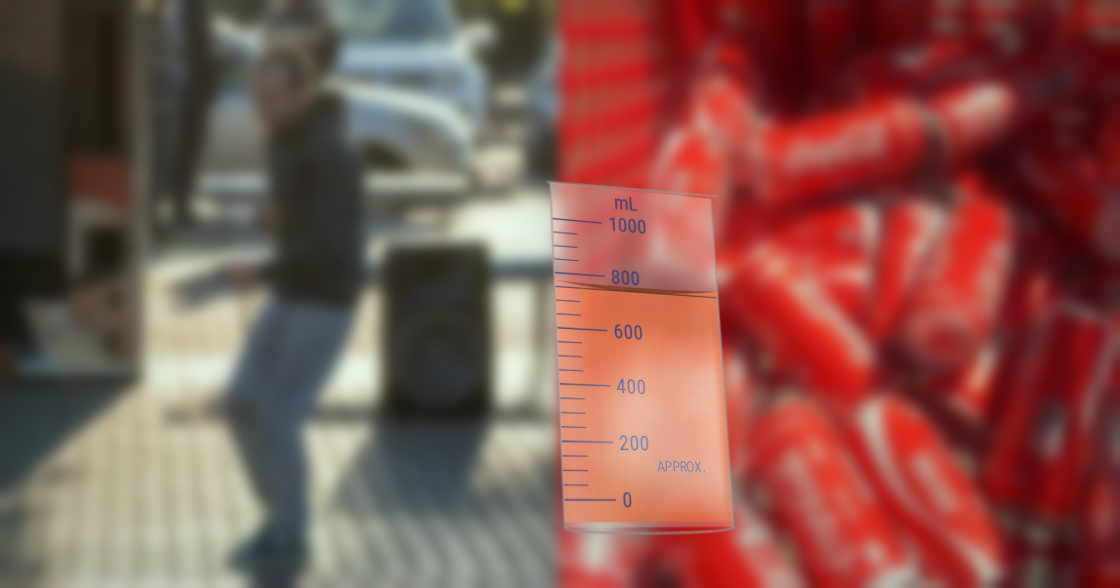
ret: 750 (mL)
